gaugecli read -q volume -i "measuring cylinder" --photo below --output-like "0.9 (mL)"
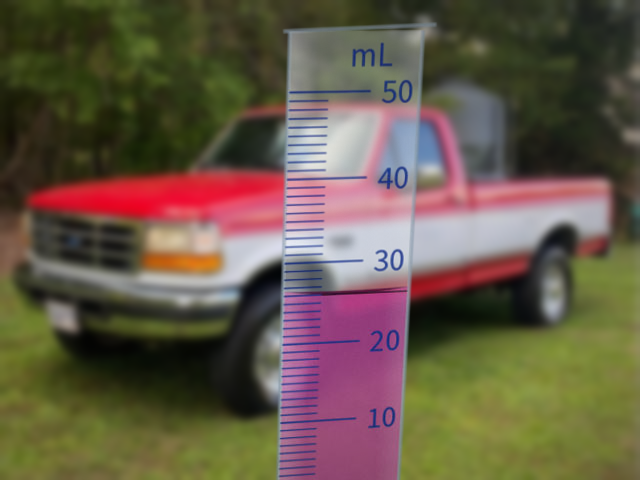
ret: 26 (mL)
